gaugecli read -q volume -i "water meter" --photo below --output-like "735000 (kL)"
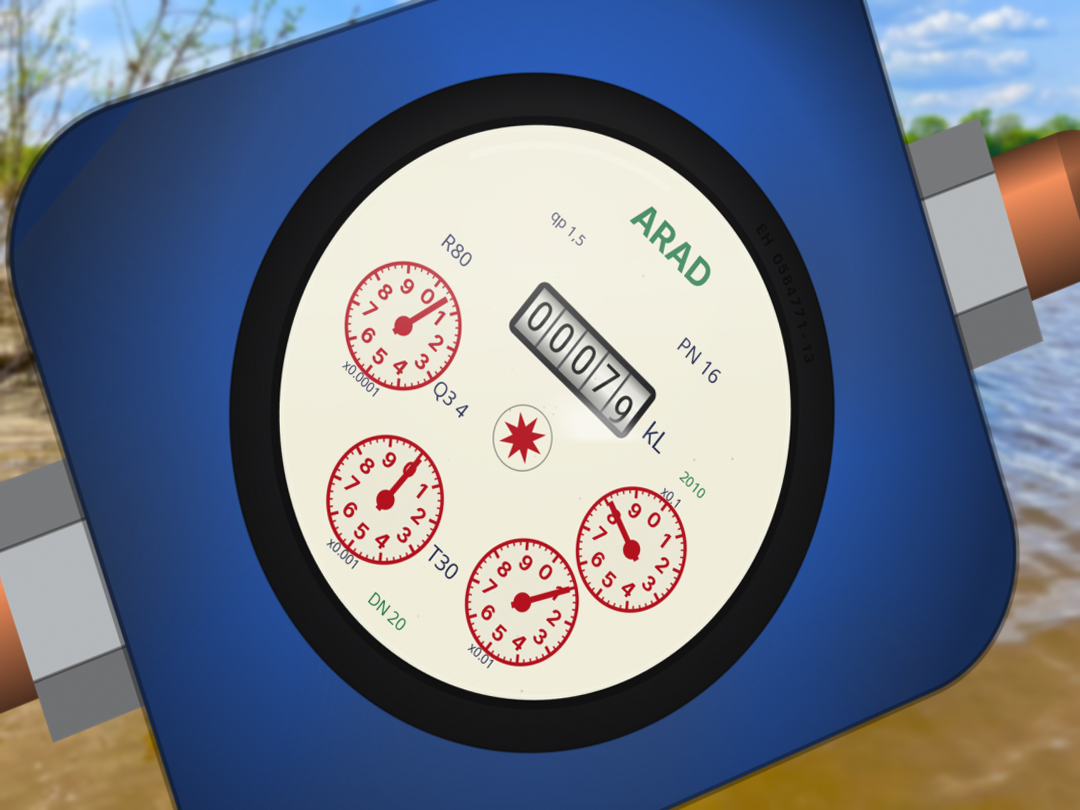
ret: 78.8100 (kL)
